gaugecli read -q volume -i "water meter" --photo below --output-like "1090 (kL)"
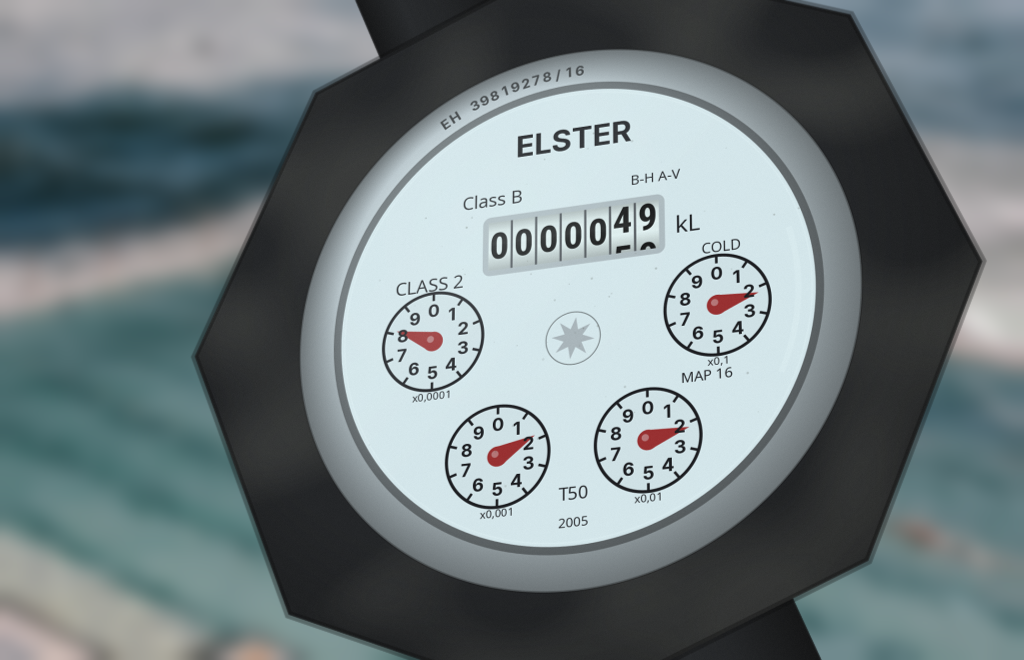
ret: 49.2218 (kL)
